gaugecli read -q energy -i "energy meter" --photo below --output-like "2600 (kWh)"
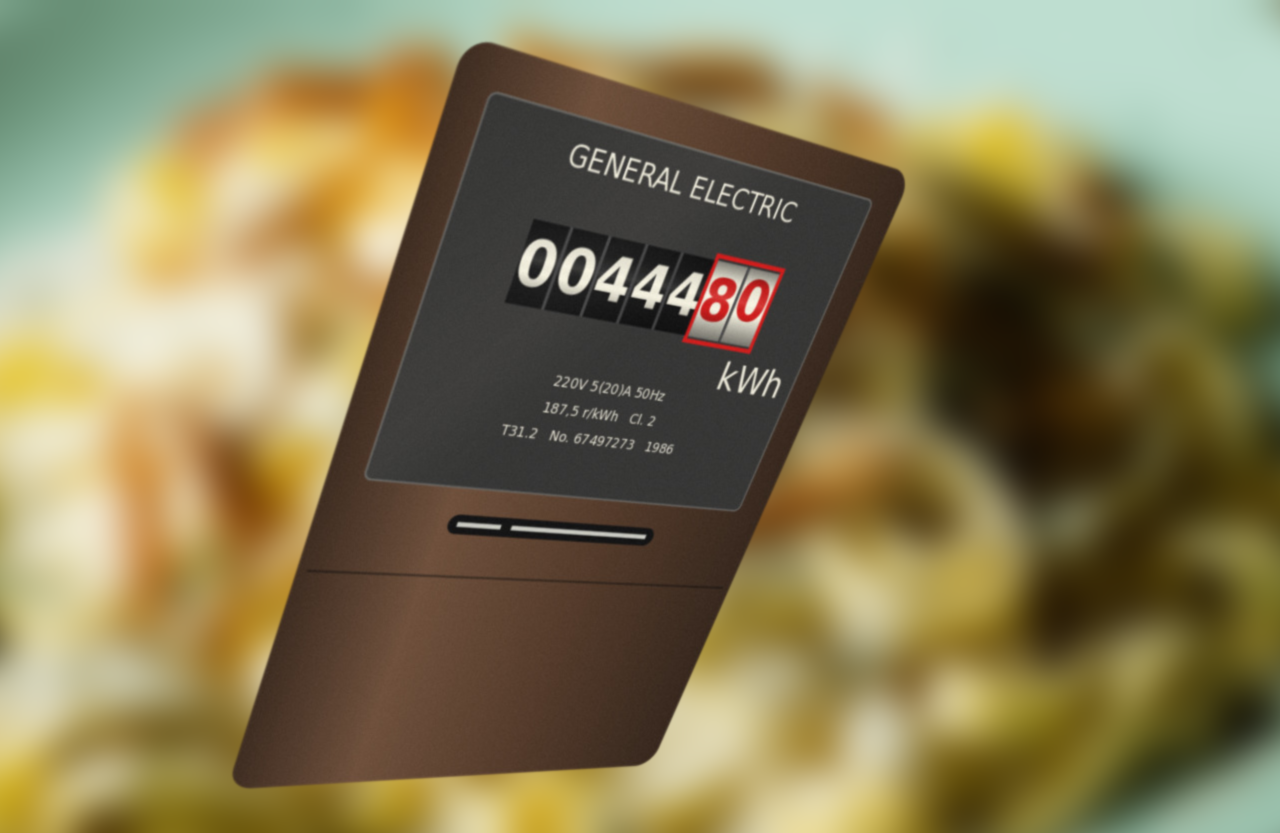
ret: 444.80 (kWh)
